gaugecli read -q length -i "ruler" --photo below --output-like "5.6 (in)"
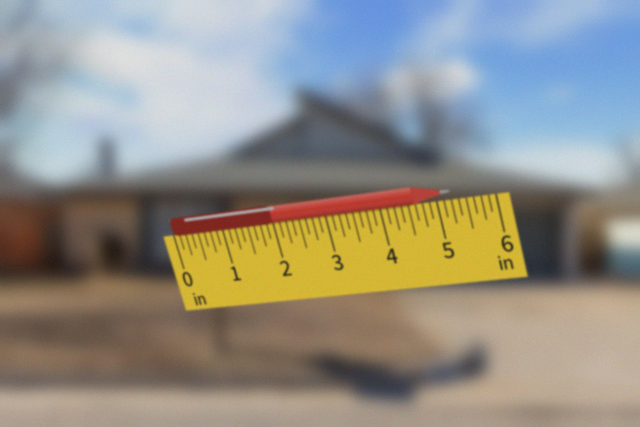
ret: 5.25 (in)
